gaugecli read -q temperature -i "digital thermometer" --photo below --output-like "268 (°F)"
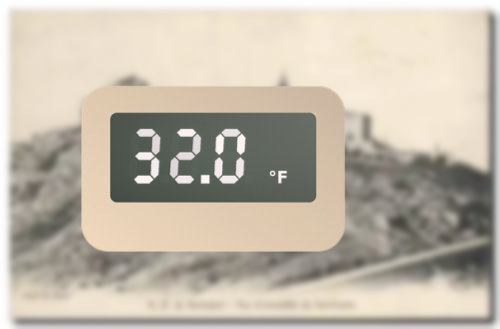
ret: 32.0 (°F)
